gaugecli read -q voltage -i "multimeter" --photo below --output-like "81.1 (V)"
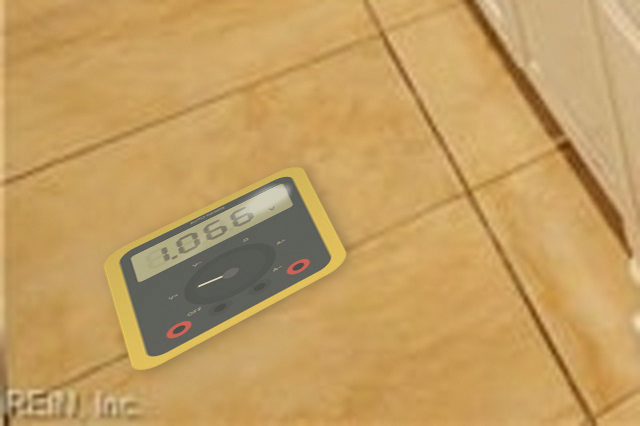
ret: 1.066 (V)
